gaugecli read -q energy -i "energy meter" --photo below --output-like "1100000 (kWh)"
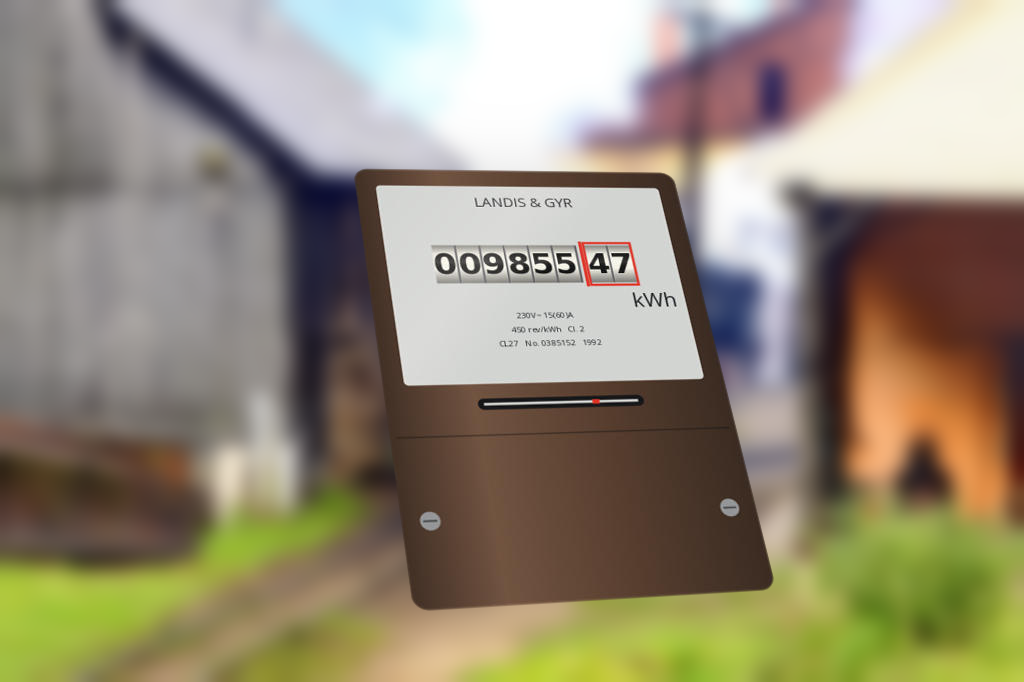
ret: 9855.47 (kWh)
